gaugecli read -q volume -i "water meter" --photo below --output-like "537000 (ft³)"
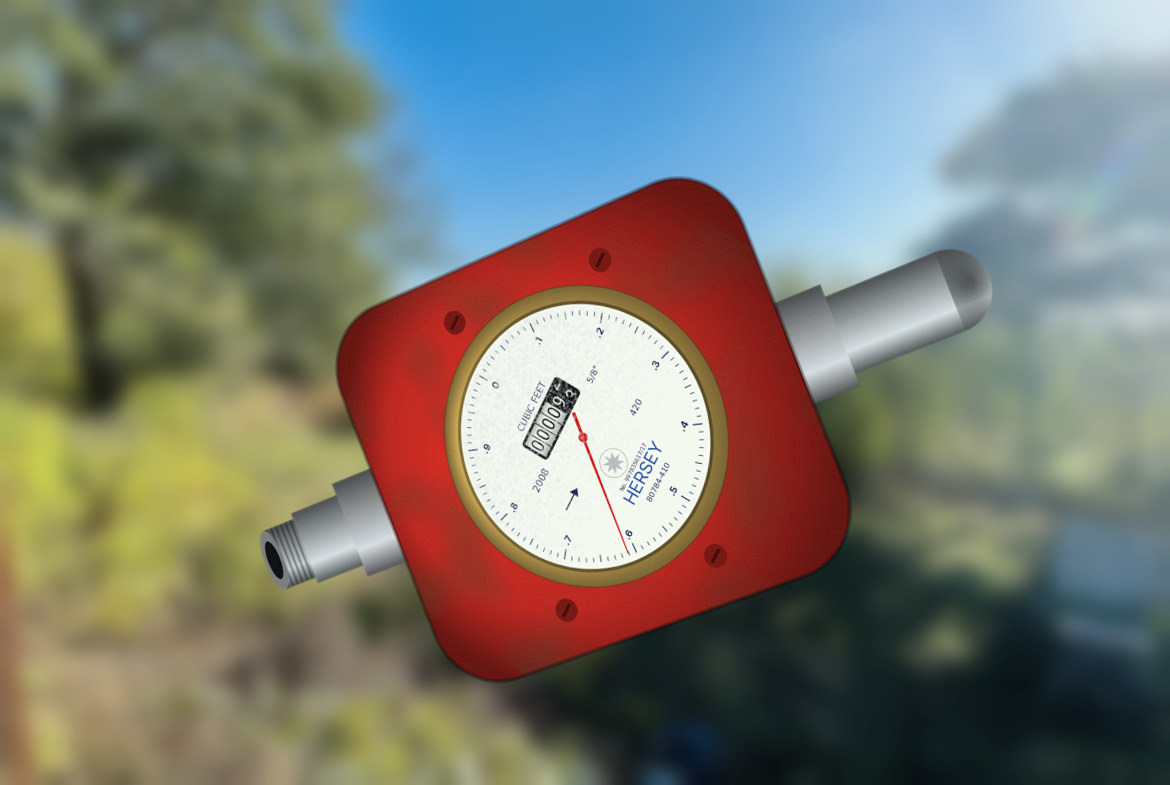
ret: 92.61 (ft³)
